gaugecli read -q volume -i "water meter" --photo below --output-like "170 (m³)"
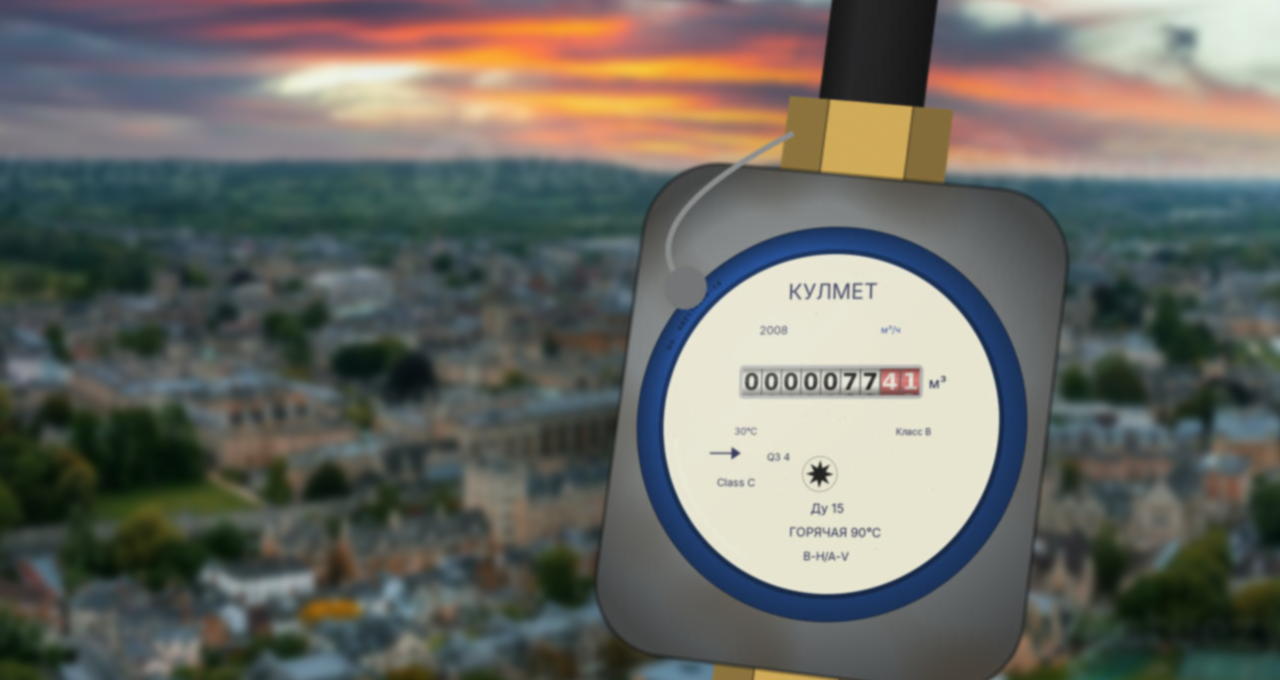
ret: 77.41 (m³)
